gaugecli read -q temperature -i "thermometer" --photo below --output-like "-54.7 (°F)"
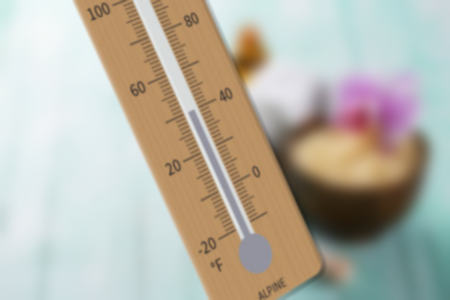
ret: 40 (°F)
